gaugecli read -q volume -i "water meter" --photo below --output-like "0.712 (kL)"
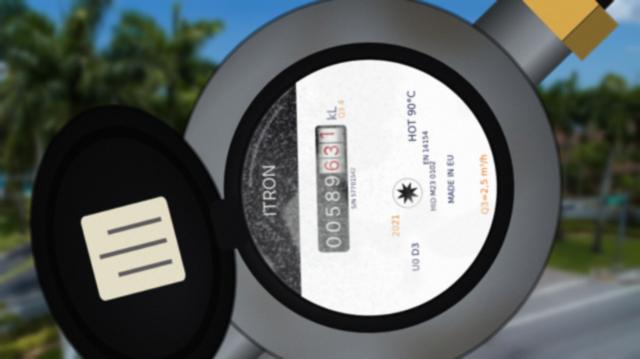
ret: 589.631 (kL)
